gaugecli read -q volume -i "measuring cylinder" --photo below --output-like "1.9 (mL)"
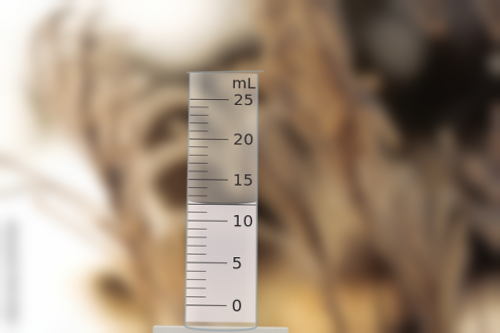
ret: 12 (mL)
